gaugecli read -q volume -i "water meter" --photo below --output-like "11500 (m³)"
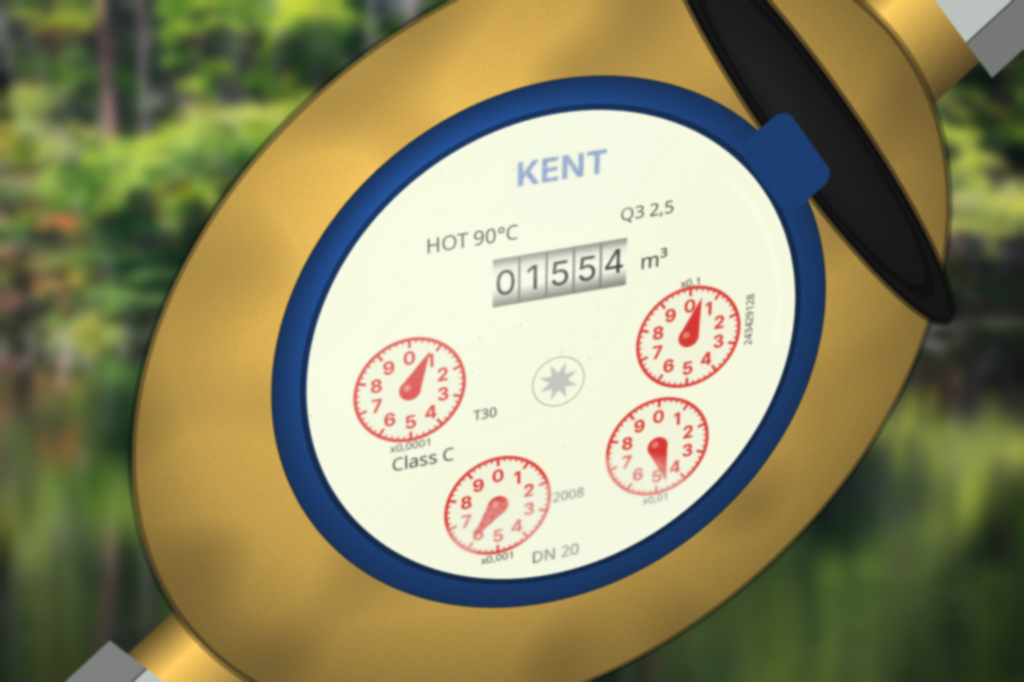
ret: 1554.0460 (m³)
